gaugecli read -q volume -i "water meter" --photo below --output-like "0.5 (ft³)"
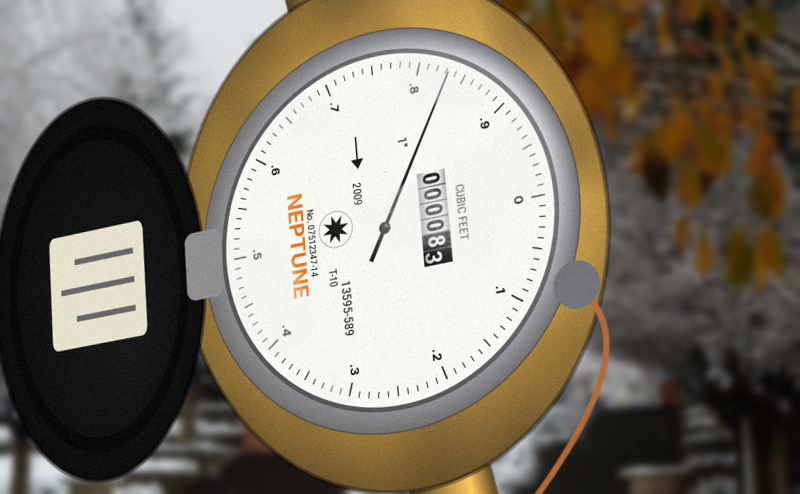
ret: 82.83 (ft³)
